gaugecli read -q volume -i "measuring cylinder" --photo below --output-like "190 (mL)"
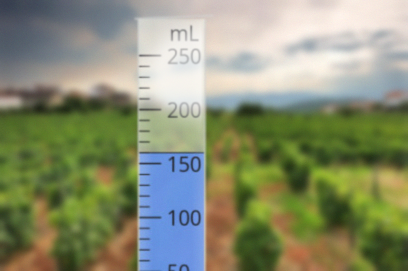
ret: 160 (mL)
